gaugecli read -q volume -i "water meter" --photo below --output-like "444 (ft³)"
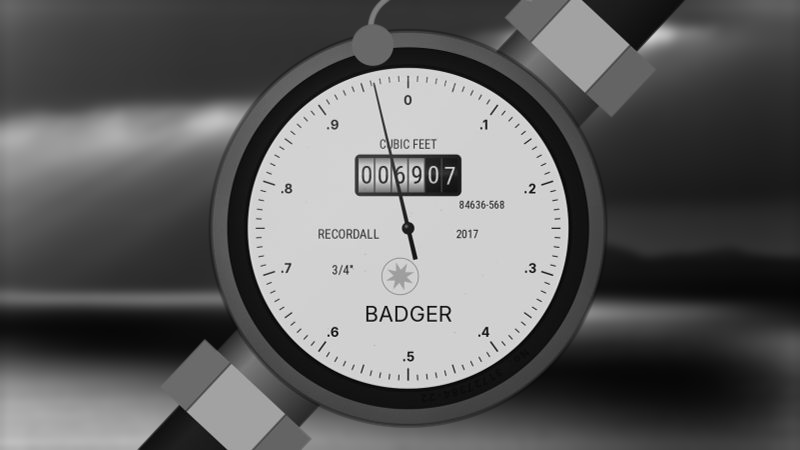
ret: 6906.96 (ft³)
